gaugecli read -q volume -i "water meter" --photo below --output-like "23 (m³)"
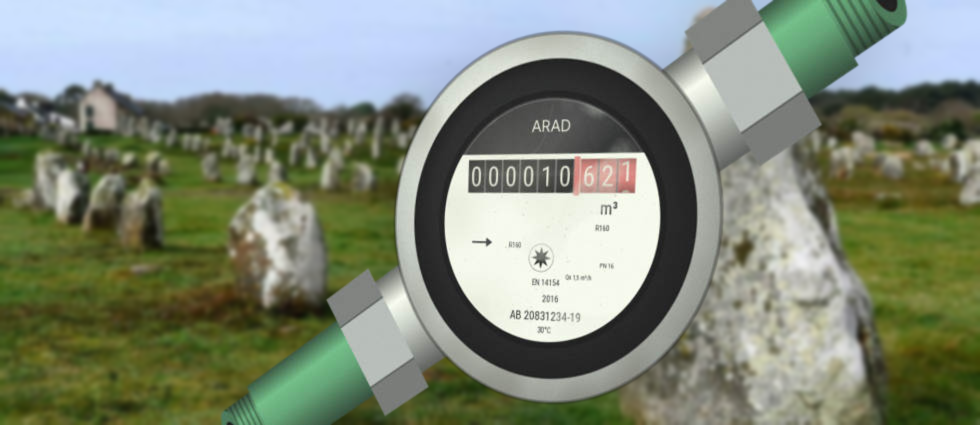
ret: 10.621 (m³)
